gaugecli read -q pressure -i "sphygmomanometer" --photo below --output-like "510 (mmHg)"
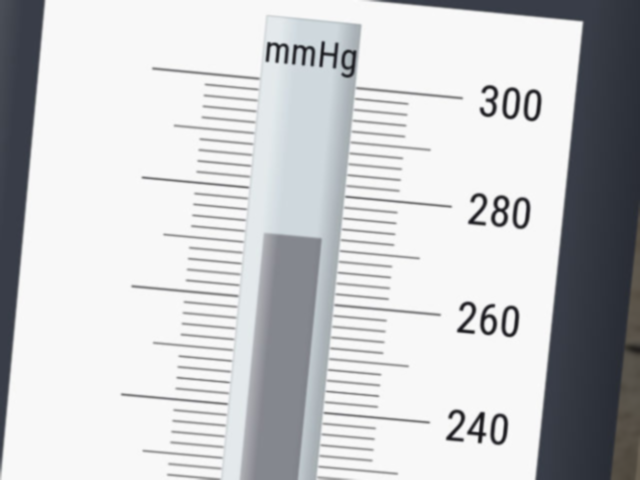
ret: 272 (mmHg)
